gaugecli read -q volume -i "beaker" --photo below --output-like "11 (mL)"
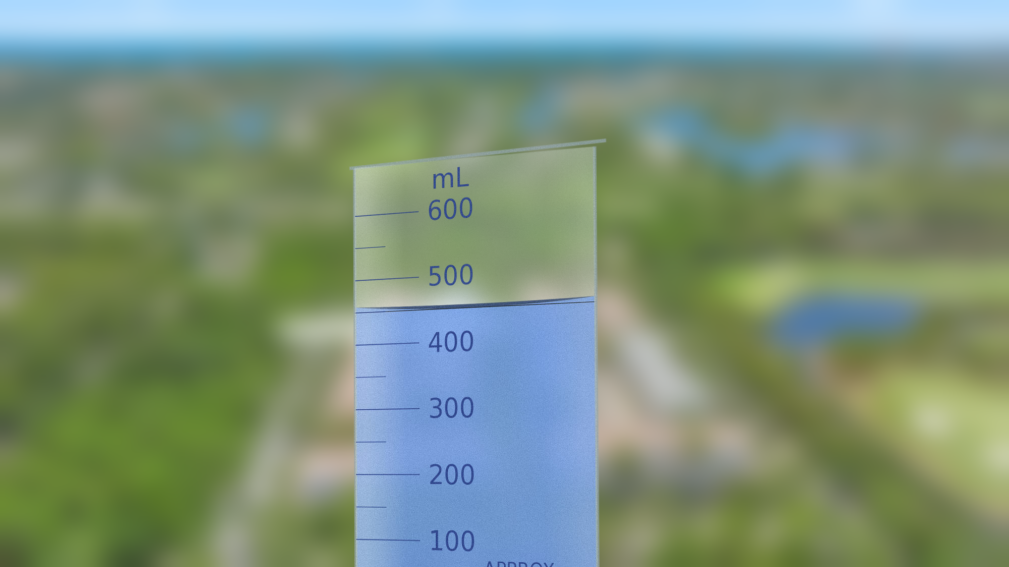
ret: 450 (mL)
